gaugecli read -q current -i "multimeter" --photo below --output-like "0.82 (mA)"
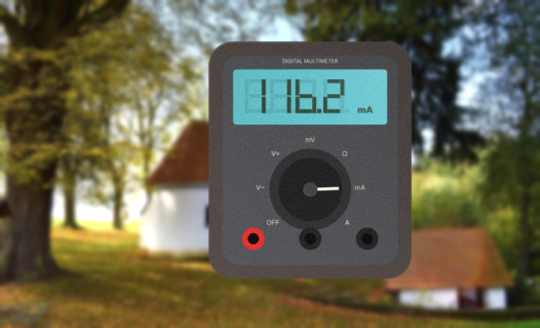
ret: 116.2 (mA)
